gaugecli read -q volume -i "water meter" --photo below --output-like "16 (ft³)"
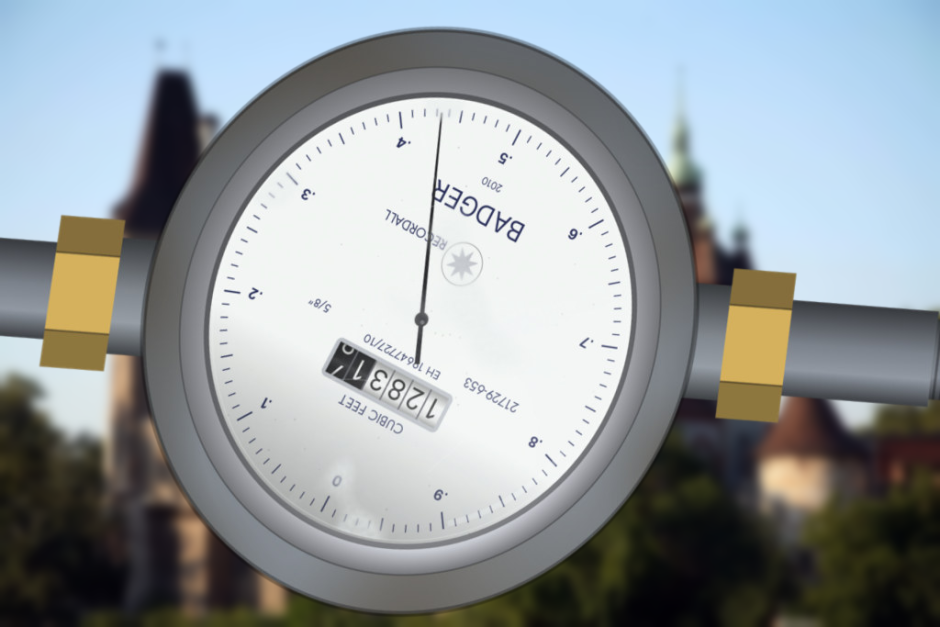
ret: 128317.43 (ft³)
